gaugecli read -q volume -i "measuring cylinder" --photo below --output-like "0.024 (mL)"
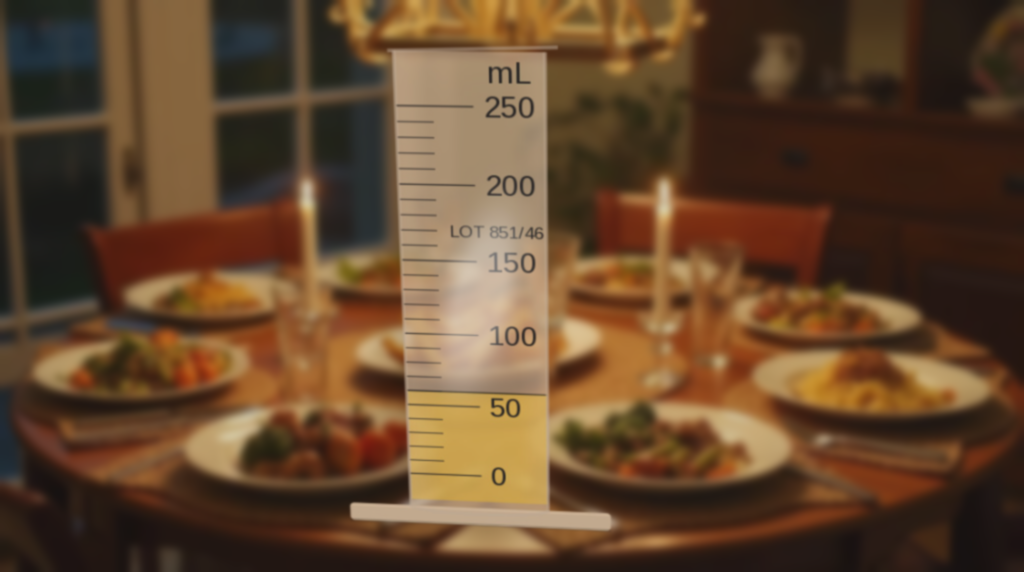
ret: 60 (mL)
